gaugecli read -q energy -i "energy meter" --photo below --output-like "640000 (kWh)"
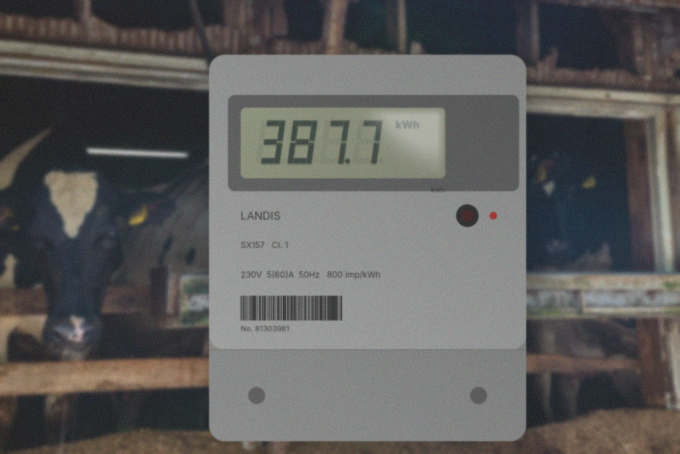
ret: 387.7 (kWh)
